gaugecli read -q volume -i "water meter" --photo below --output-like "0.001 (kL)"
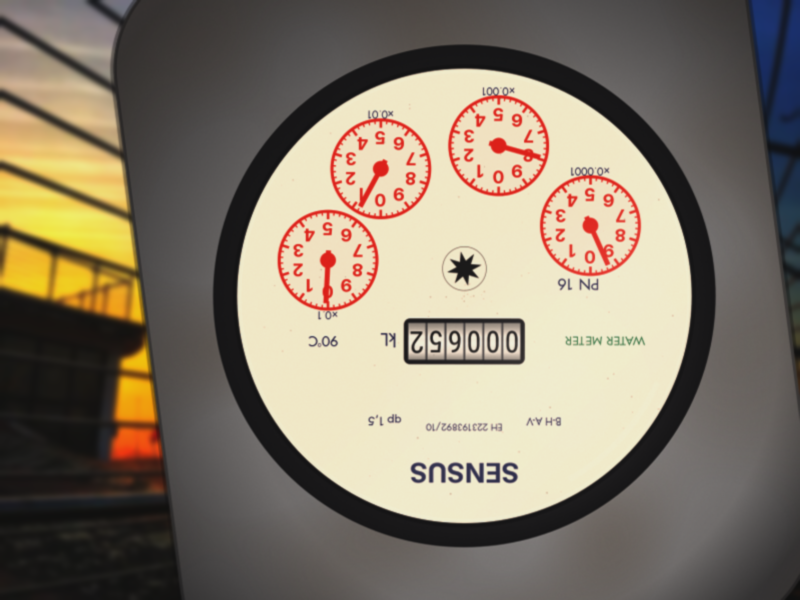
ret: 652.0079 (kL)
